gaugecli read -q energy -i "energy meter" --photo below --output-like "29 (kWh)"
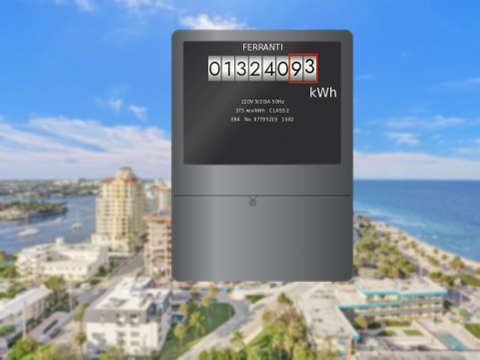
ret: 13240.93 (kWh)
